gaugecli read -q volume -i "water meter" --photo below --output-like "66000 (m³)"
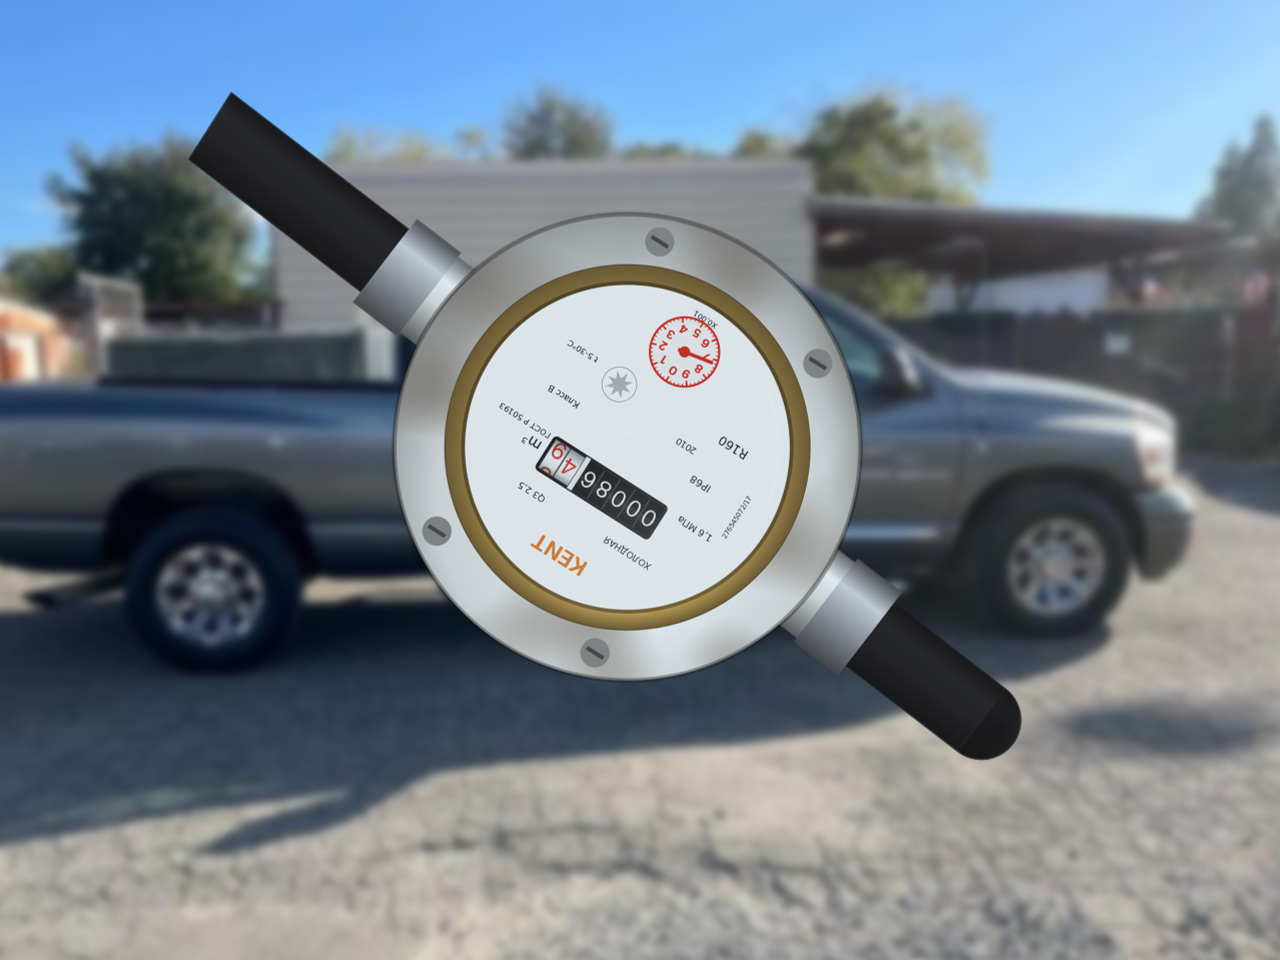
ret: 86.487 (m³)
